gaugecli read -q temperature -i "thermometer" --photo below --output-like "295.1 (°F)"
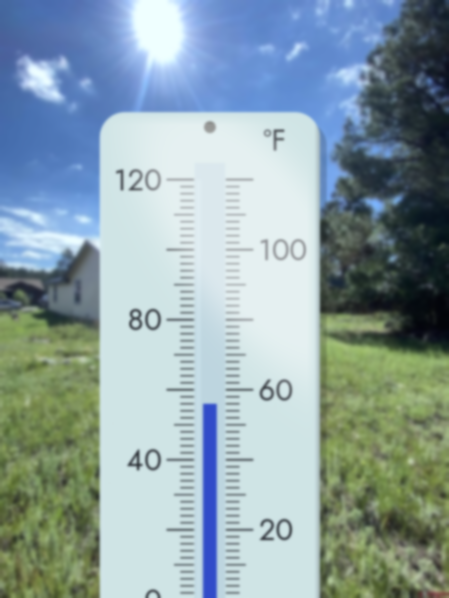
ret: 56 (°F)
